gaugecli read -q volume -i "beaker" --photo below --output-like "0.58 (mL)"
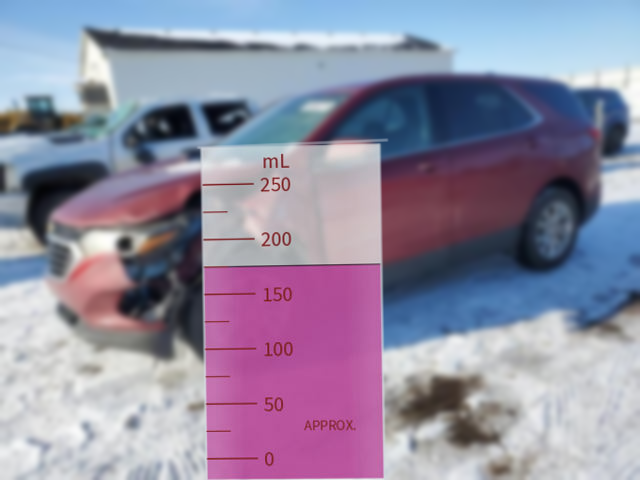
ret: 175 (mL)
